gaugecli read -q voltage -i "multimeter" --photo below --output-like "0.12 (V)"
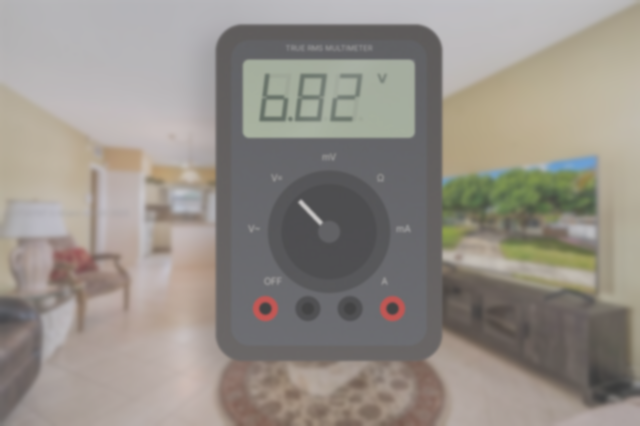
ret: 6.82 (V)
